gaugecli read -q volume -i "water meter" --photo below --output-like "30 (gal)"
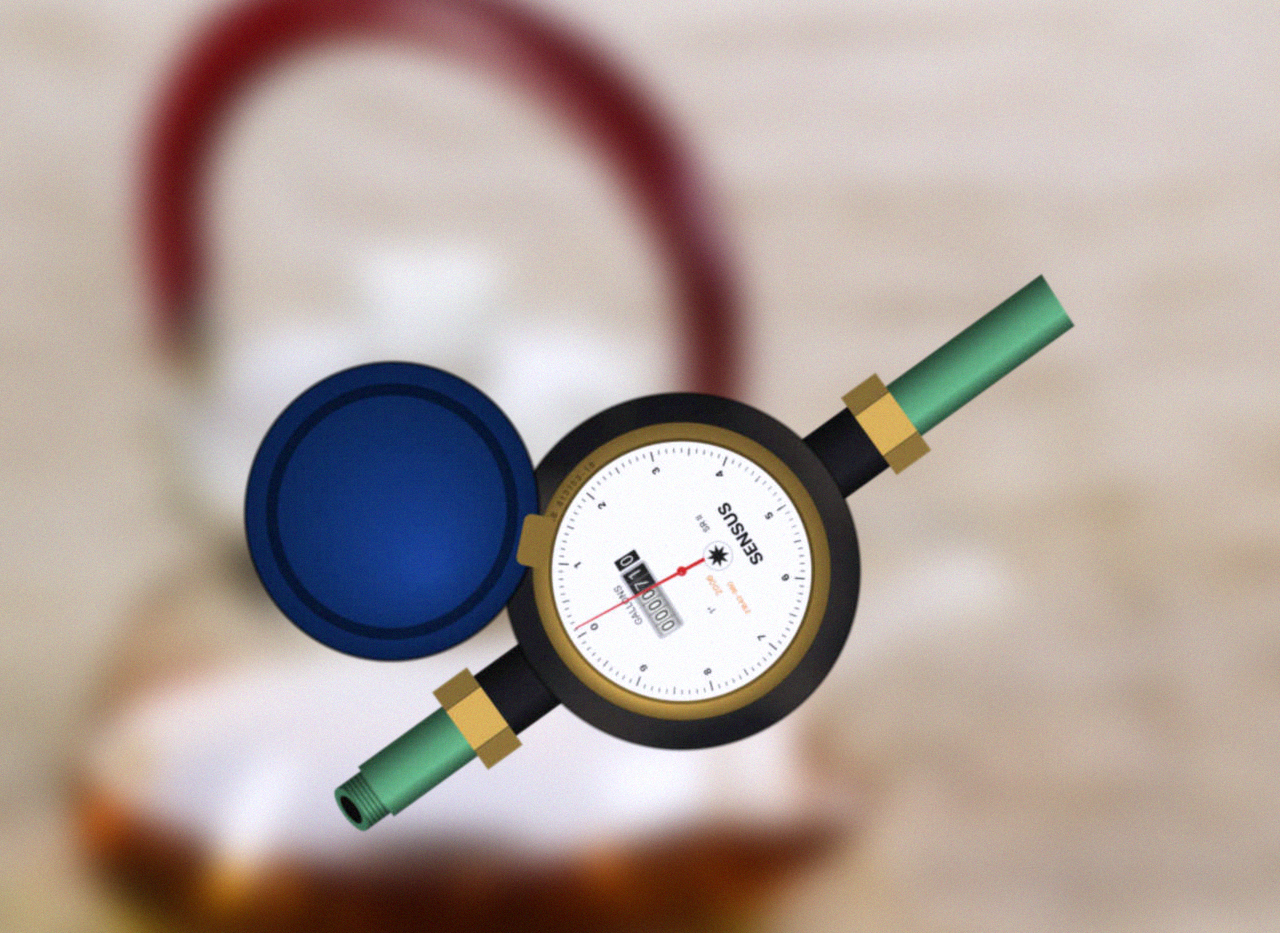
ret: 710.1 (gal)
